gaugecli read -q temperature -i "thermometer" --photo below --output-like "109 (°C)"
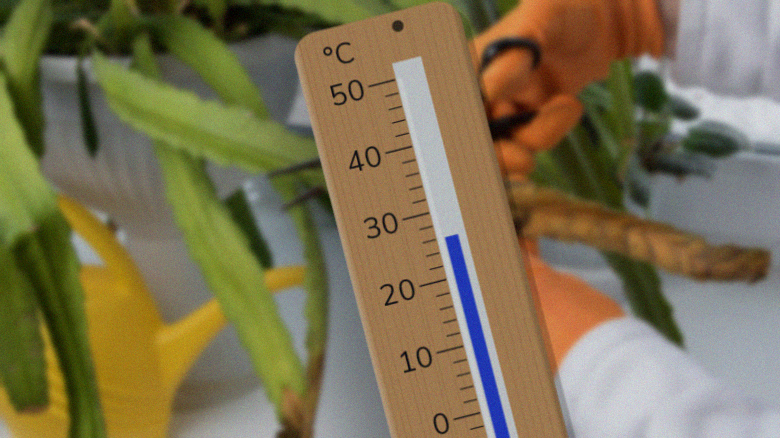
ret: 26 (°C)
